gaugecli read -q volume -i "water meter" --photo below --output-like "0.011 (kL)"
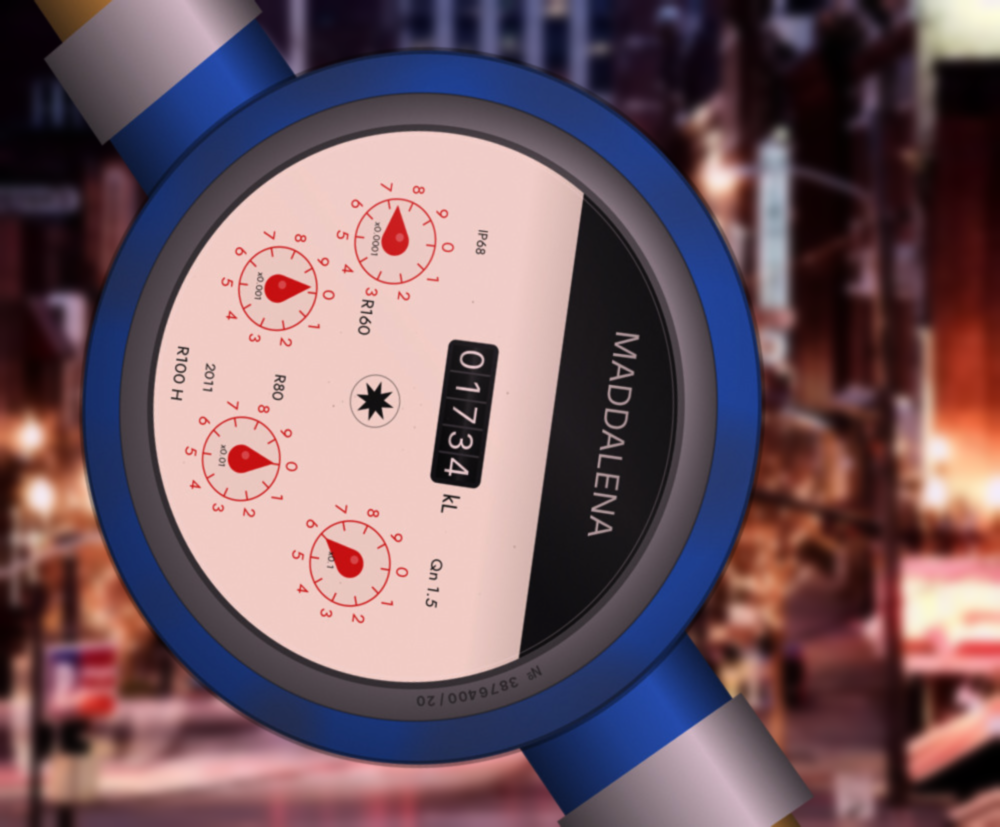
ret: 1734.5997 (kL)
